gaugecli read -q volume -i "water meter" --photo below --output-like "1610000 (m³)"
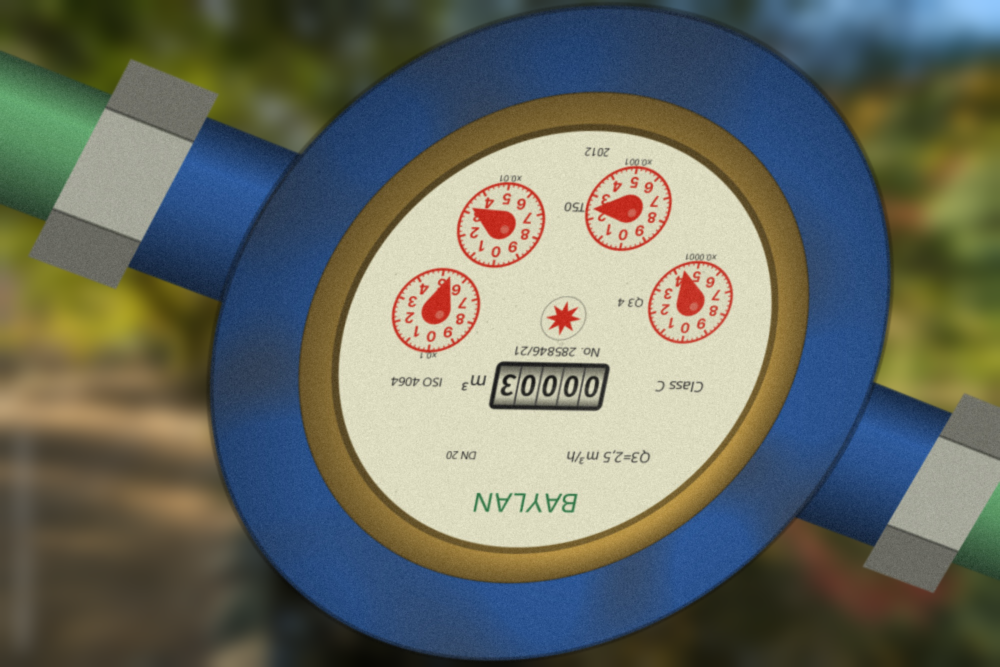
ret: 3.5324 (m³)
